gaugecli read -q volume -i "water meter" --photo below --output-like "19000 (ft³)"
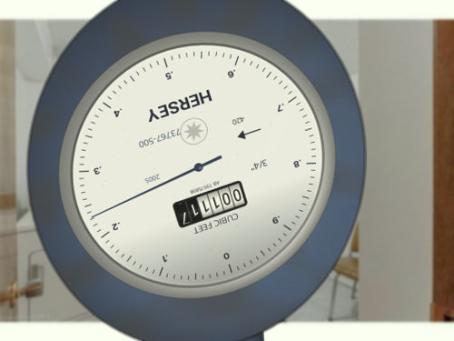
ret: 1117.23 (ft³)
